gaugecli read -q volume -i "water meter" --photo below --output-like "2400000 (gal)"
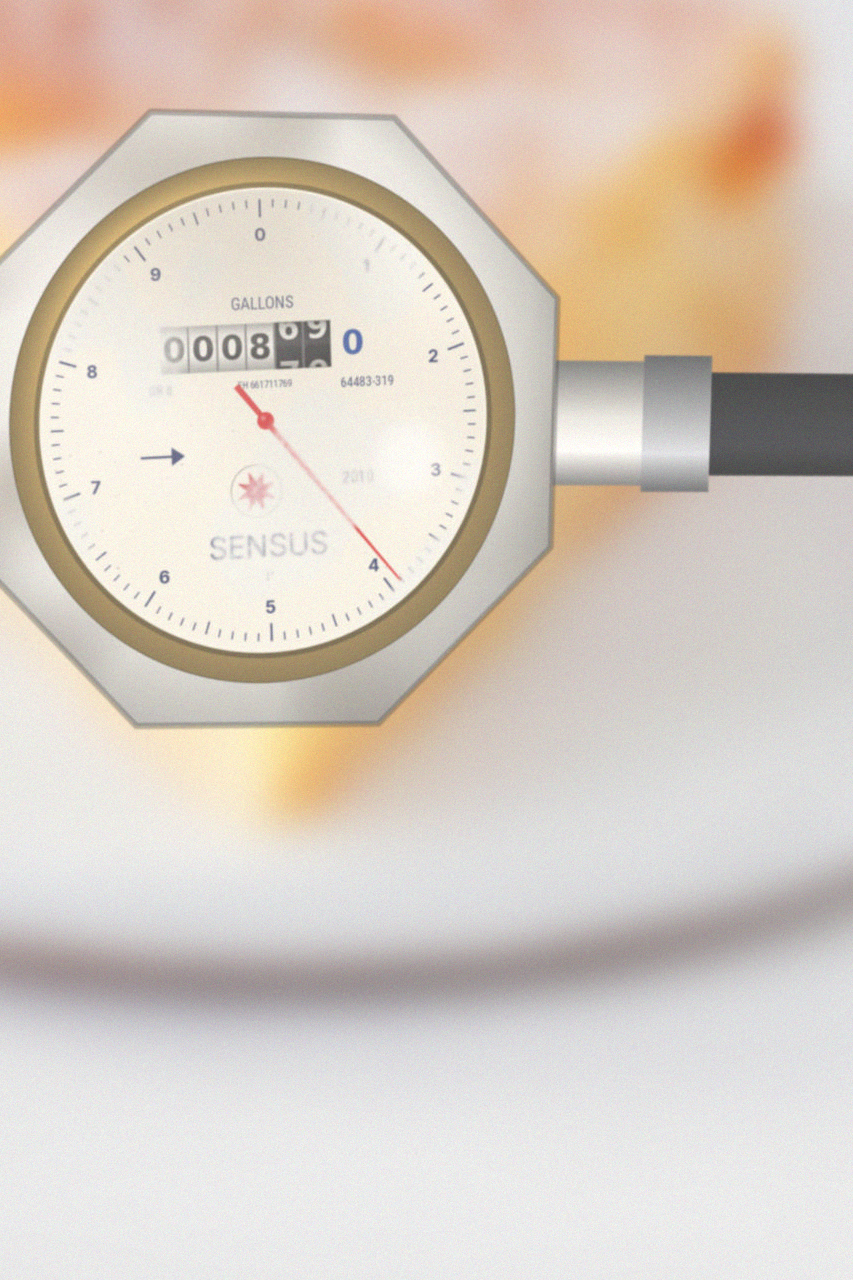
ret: 8693.9 (gal)
